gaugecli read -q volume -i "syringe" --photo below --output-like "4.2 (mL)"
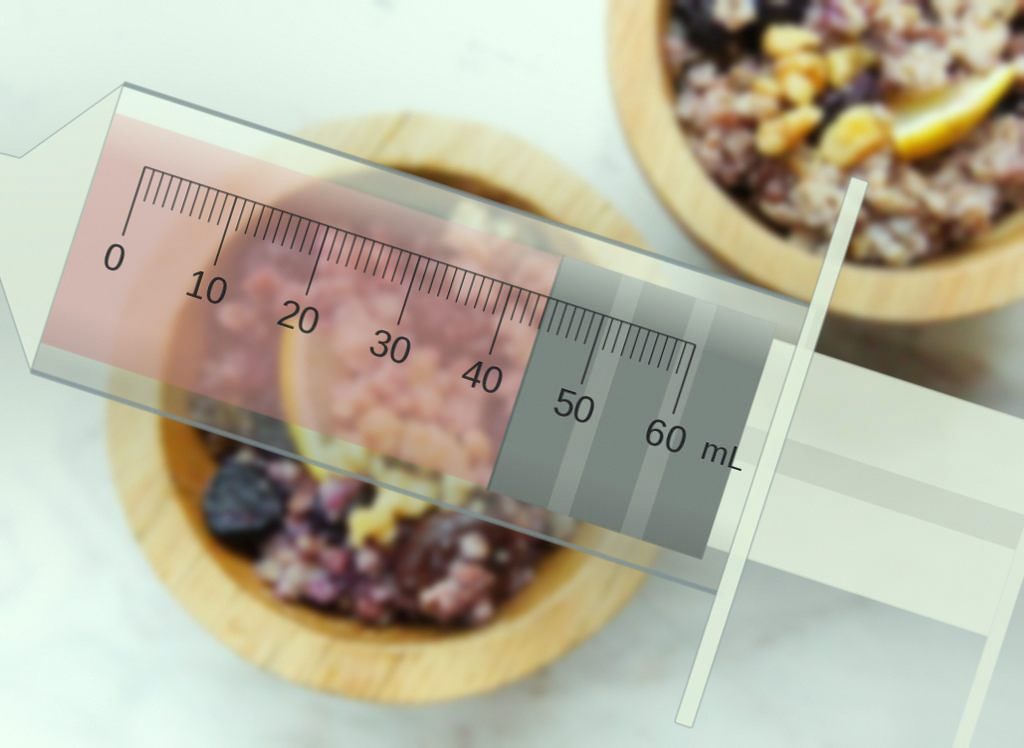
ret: 44 (mL)
